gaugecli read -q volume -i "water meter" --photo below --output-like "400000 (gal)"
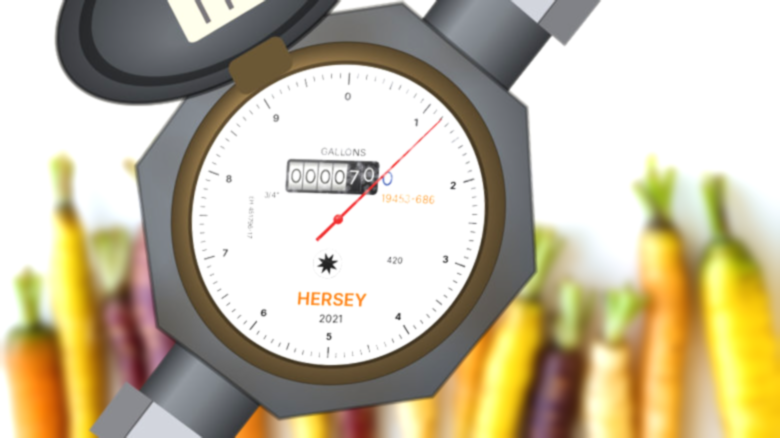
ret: 701.2 (gal)
